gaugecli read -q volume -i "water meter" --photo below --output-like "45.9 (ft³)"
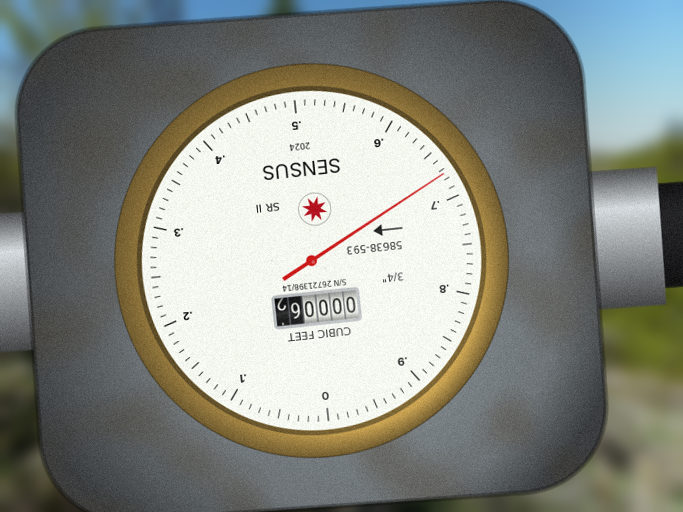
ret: 61.67 (ft³)
